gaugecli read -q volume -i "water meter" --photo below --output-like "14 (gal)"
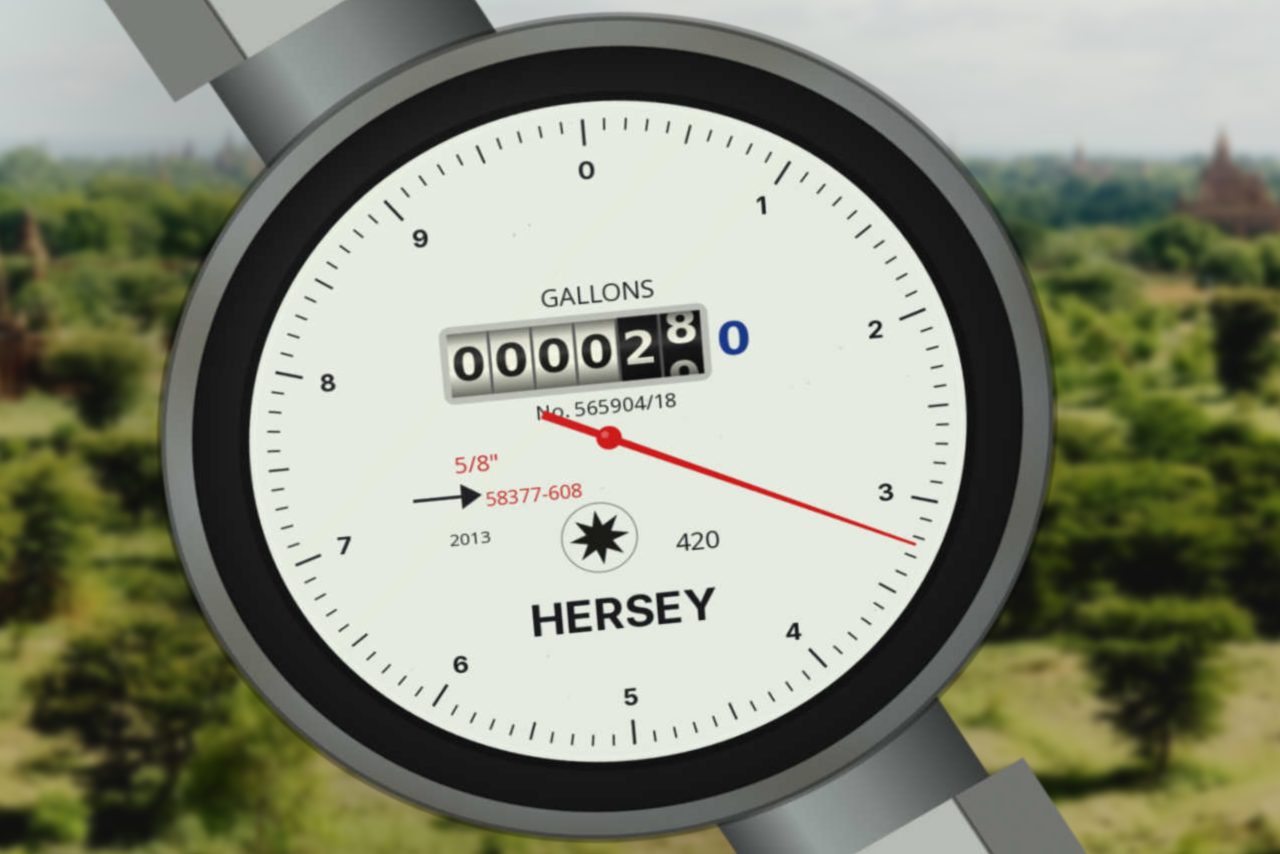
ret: 283.2 (gal)
